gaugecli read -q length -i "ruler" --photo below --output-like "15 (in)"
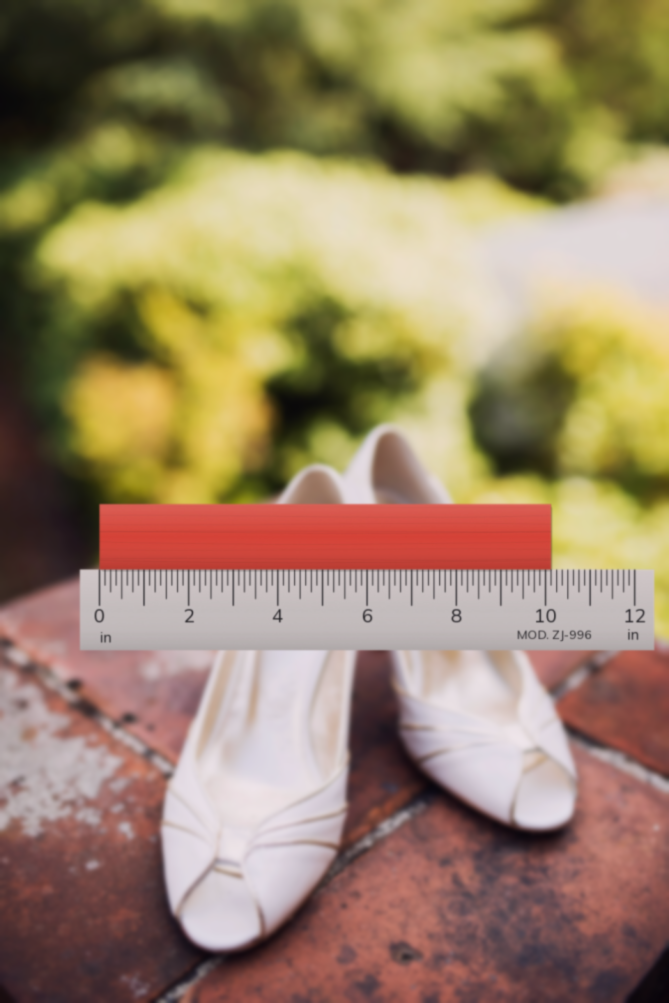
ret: 10.125 (in)
